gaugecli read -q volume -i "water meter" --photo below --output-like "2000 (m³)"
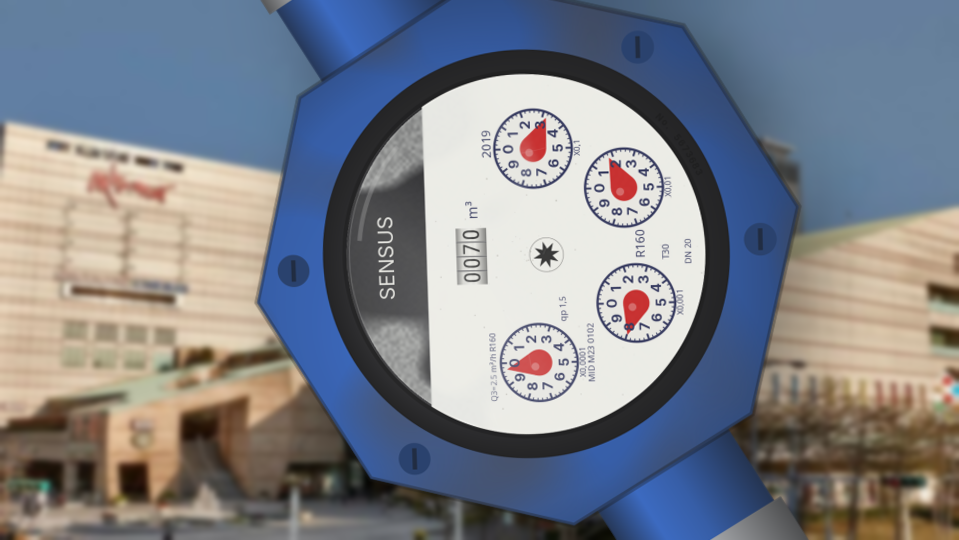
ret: 70.3179 (m³)
